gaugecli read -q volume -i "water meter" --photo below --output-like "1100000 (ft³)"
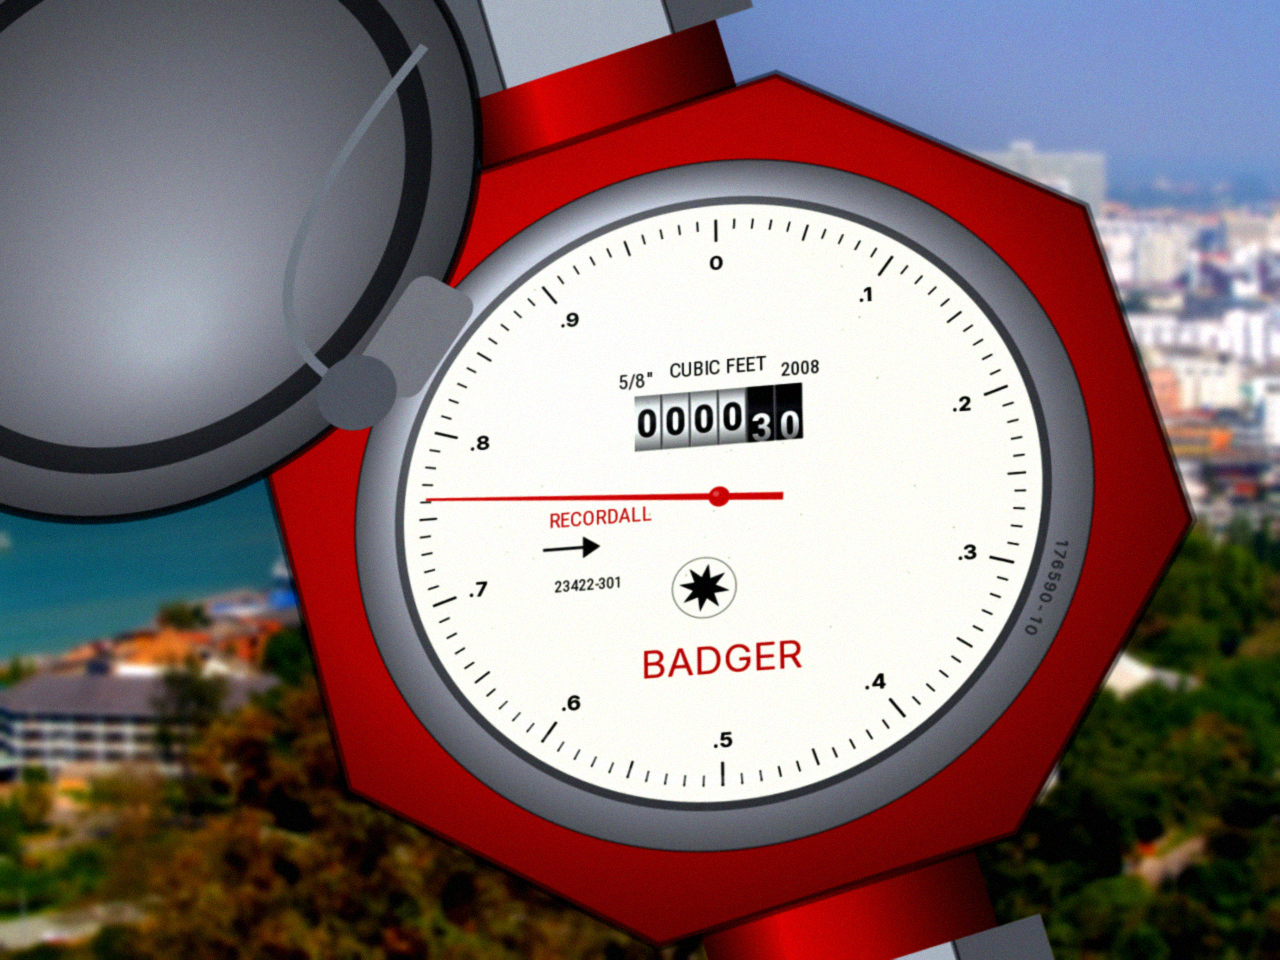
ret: 29.76 (ft³)
